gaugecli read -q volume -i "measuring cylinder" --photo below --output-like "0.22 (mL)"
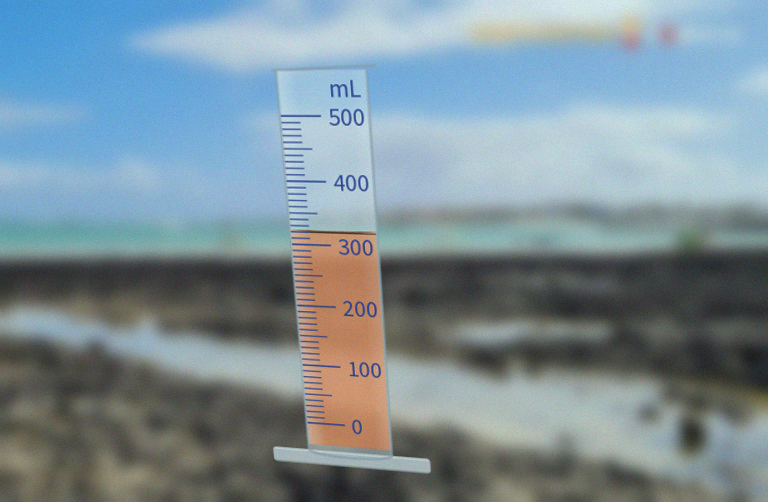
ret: 320 (mL)
